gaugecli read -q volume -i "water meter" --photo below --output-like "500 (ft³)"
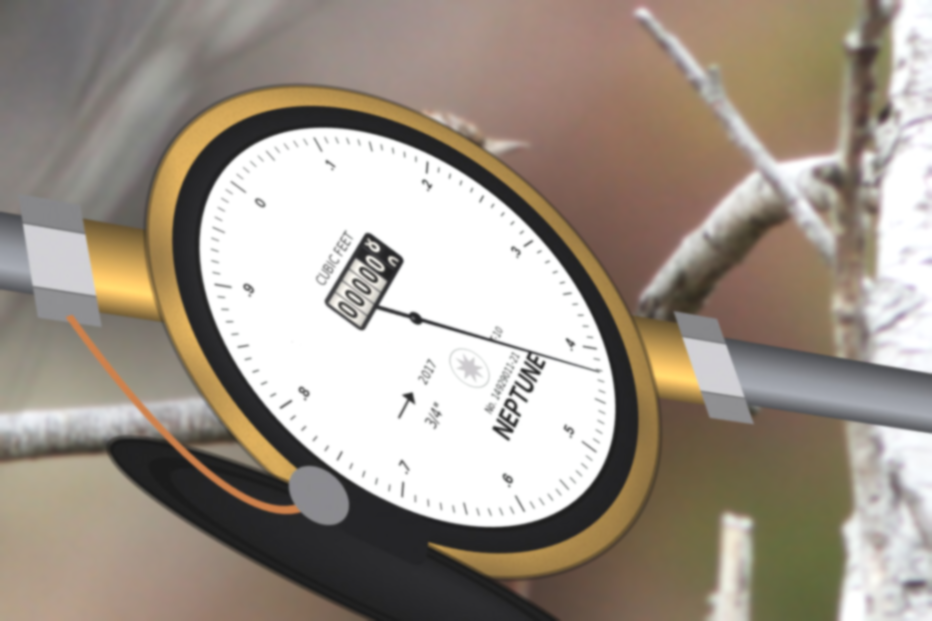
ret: 8.42 (ft³)
